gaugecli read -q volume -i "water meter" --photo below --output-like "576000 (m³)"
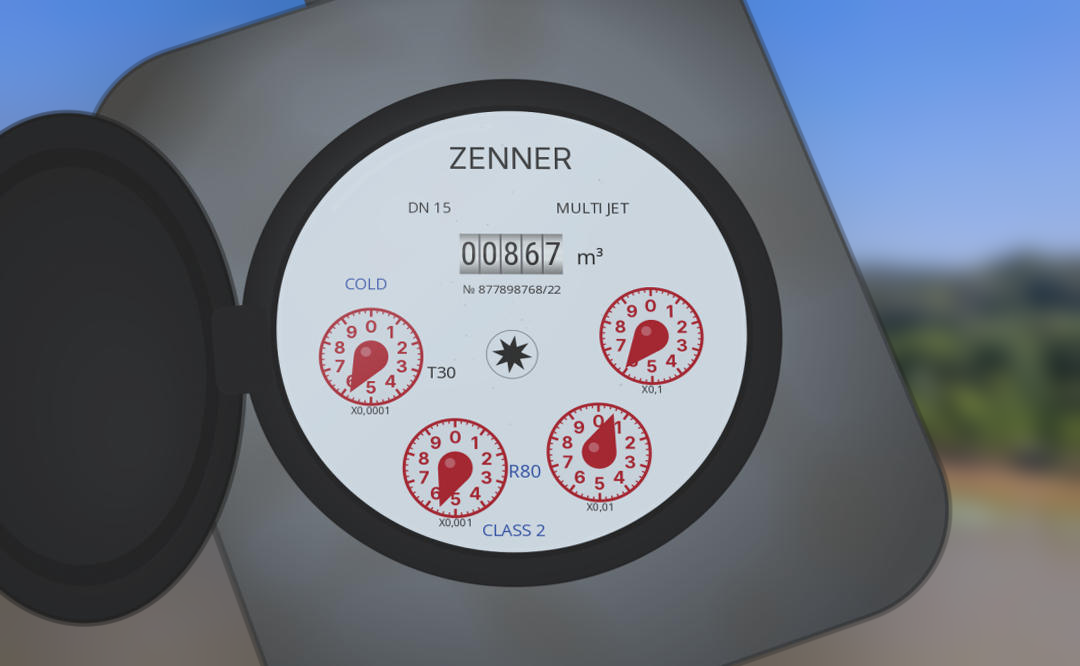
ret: 867.6055 (m³)
